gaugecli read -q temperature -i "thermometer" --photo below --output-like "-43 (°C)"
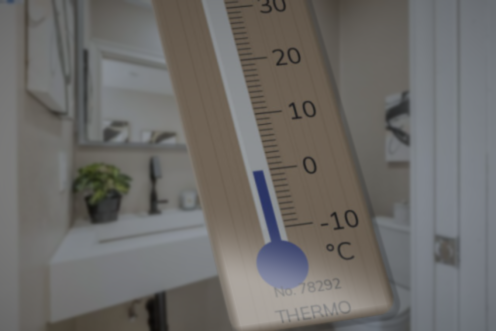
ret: 0 (°C)
